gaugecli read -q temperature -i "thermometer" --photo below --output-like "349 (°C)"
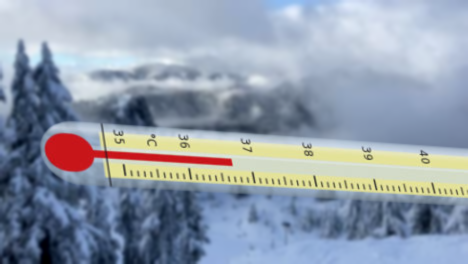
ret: 36.7 (°C)
